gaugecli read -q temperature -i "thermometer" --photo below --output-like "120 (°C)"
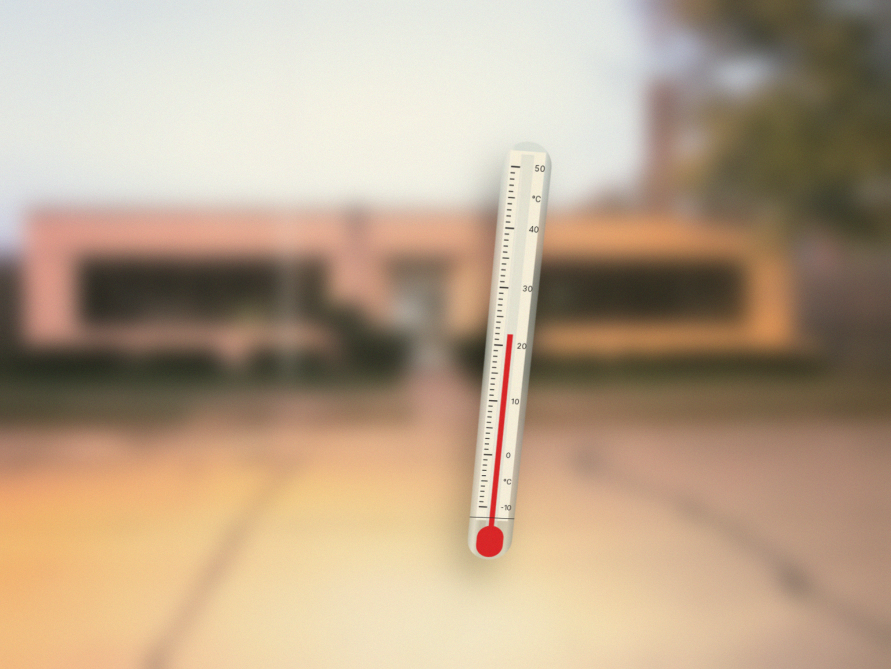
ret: 22 (°C)
